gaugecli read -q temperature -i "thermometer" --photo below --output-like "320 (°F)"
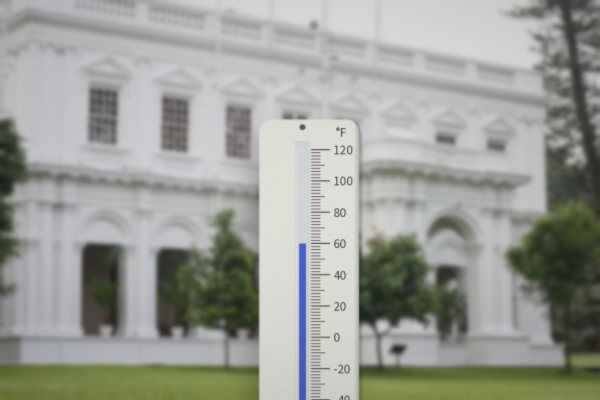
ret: 60 (°F)
